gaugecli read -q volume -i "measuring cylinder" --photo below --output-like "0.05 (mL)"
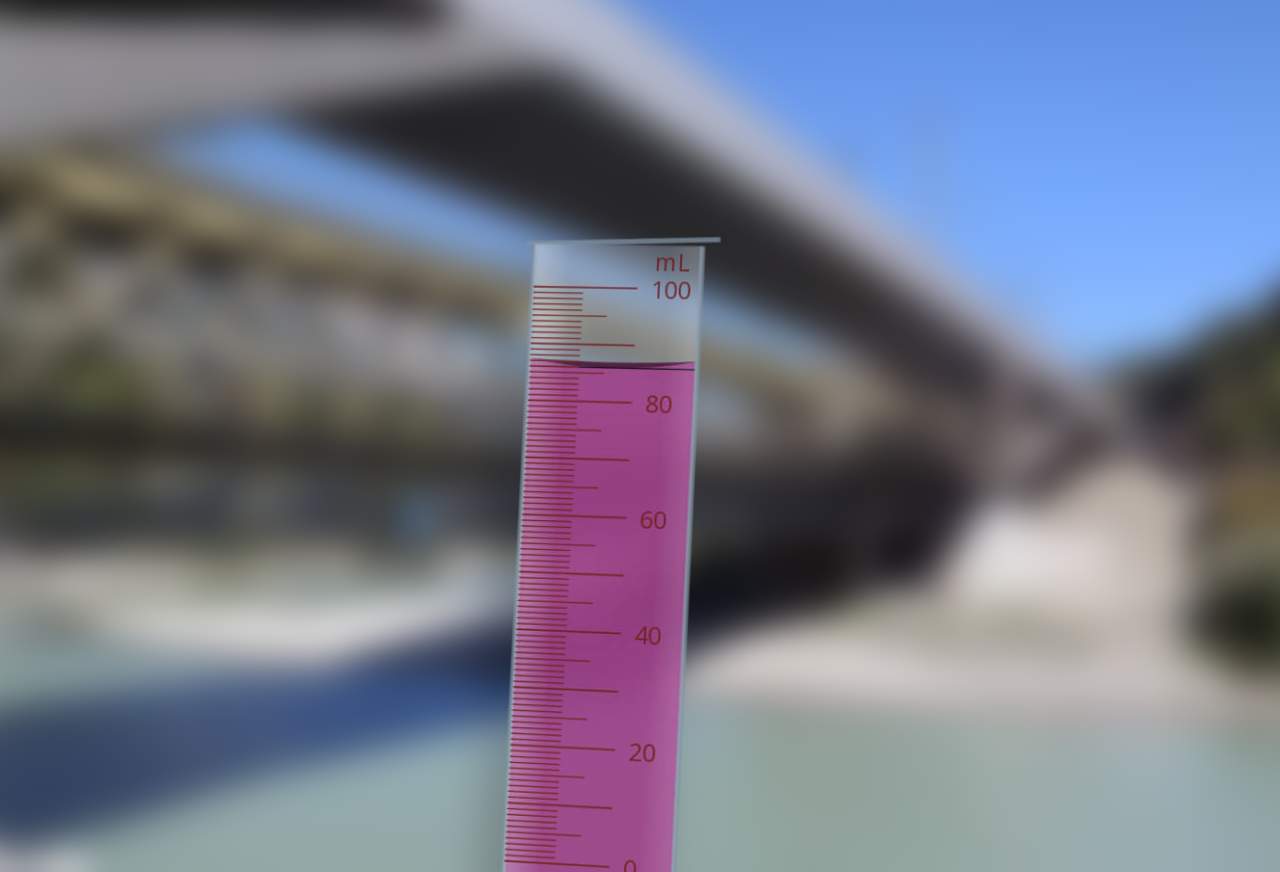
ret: 86 (mL)
